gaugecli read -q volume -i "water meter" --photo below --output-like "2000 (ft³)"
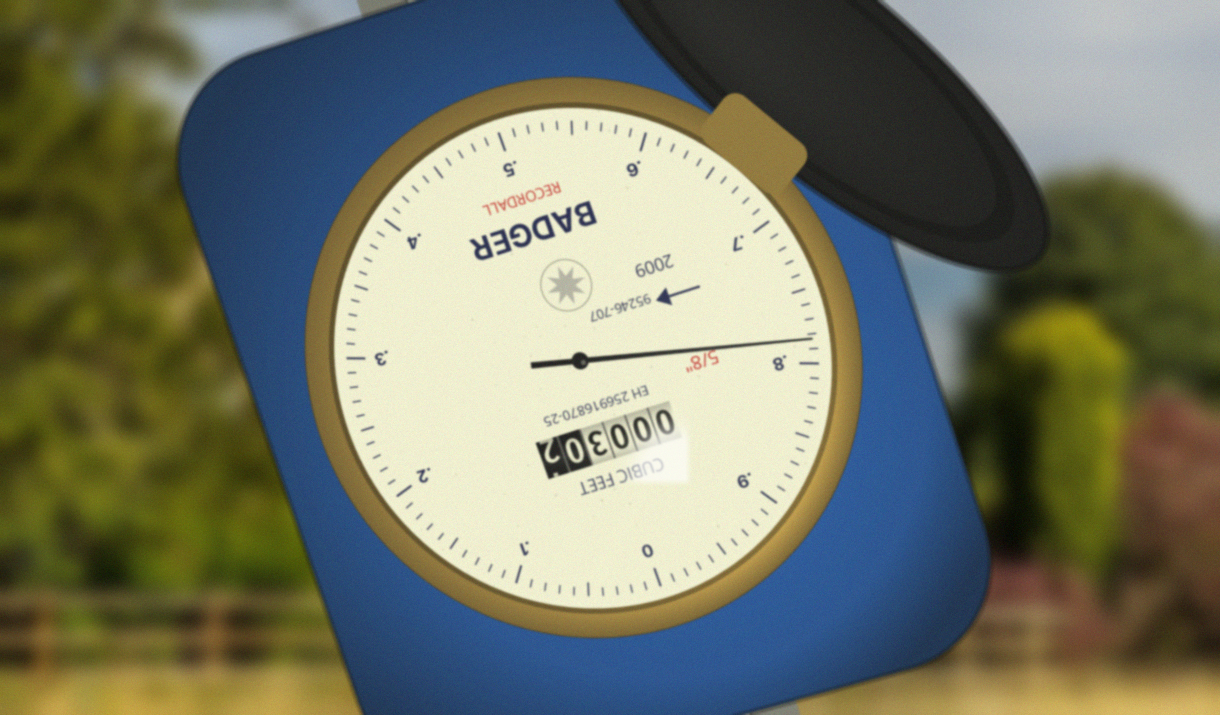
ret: 301.78 (ft³)
